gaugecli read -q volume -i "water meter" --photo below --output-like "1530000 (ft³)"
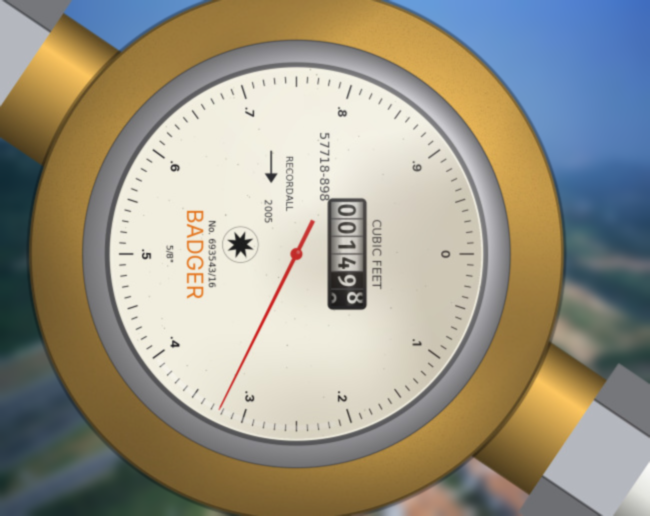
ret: 1498.32 (ft³)
